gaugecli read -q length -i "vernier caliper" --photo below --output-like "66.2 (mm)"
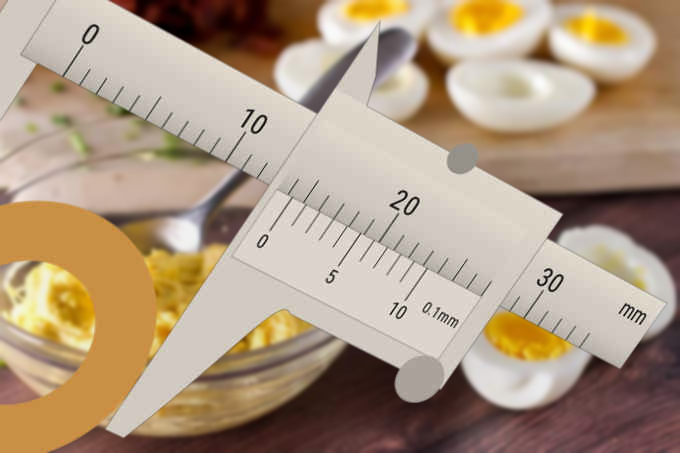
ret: 14.3 (mm)
